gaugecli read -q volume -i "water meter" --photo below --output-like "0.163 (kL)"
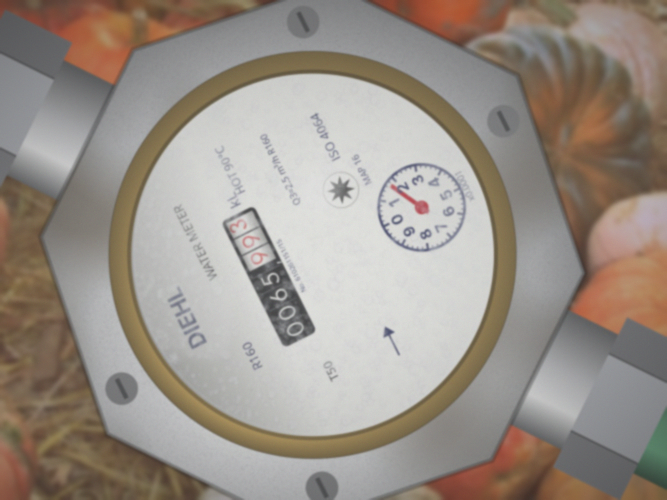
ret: 65.9931 (kL)
